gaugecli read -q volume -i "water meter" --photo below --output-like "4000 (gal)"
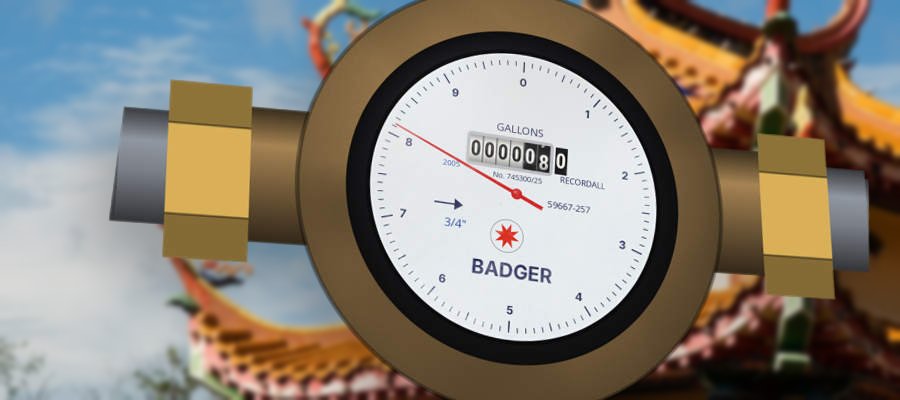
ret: 78.1 (gal)
